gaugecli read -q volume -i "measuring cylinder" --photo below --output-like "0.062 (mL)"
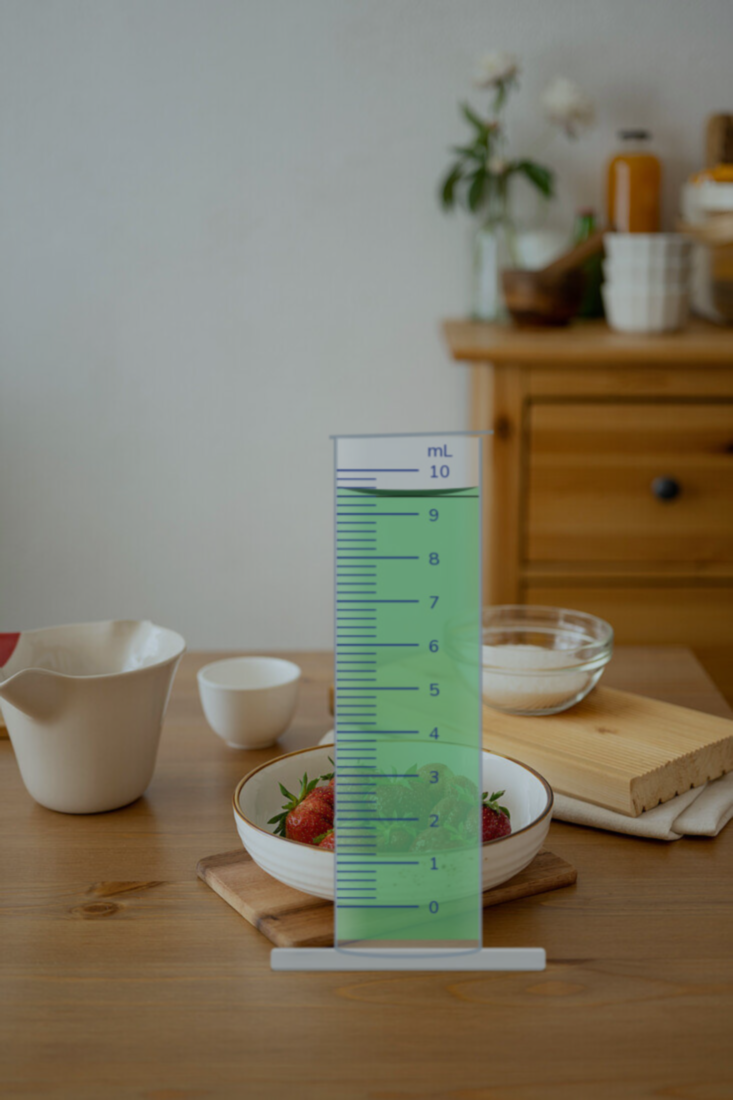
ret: 9.4 (mL)
